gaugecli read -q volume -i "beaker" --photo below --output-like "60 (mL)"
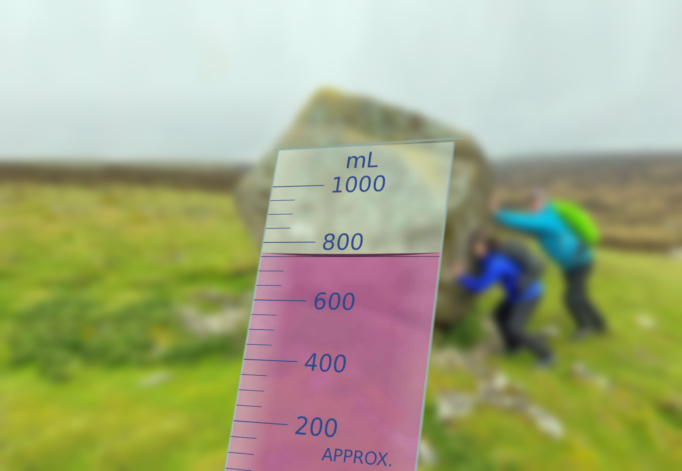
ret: 750 (mL)
